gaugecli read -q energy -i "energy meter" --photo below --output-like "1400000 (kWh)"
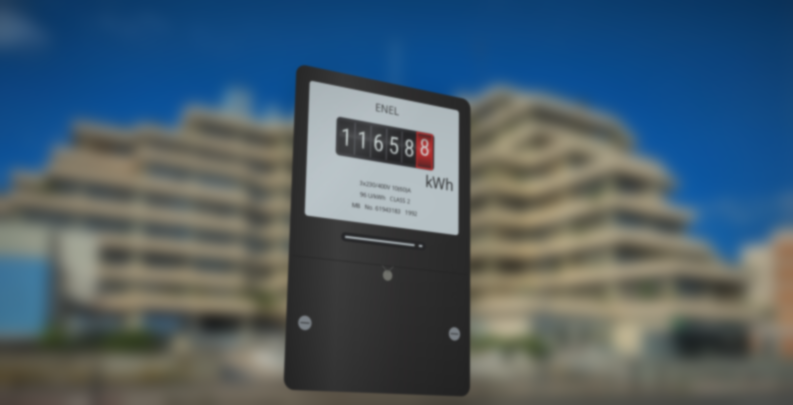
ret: 11658.8 (kWh)
